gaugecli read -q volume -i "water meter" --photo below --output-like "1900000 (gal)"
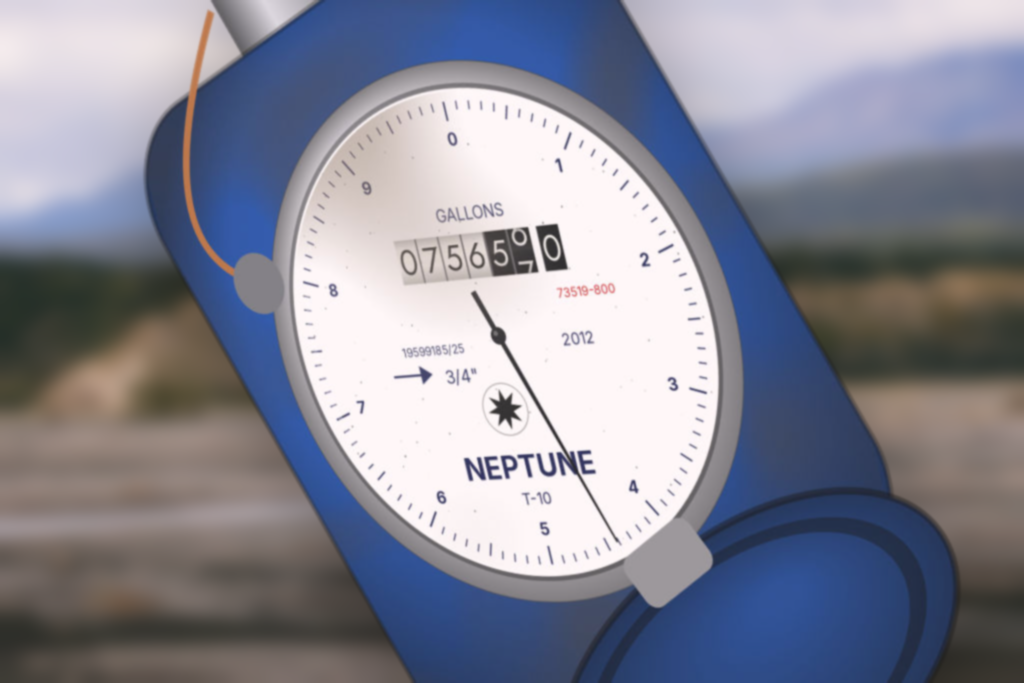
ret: 756564.4 (gal)
